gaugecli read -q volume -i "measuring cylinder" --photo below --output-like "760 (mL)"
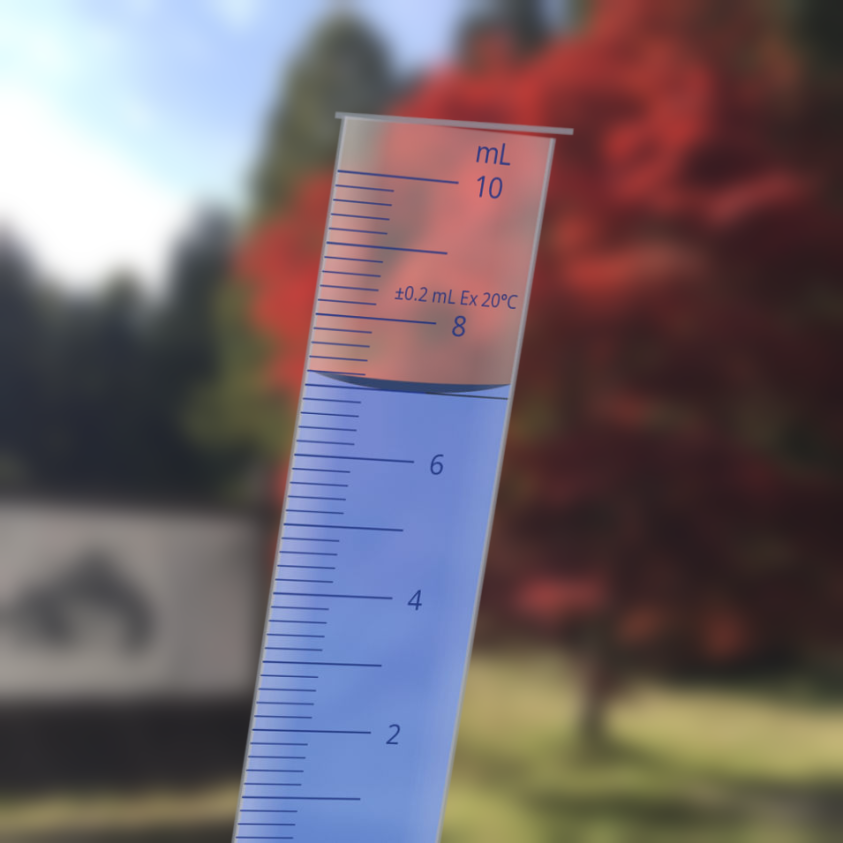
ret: 7 (mL)
